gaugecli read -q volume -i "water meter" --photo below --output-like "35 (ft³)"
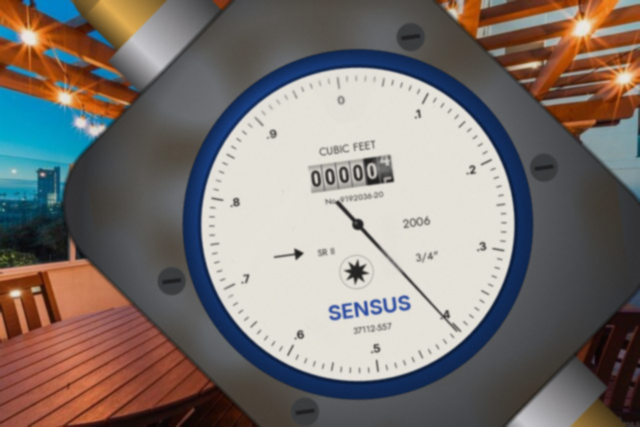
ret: 4.40 (ft³)
